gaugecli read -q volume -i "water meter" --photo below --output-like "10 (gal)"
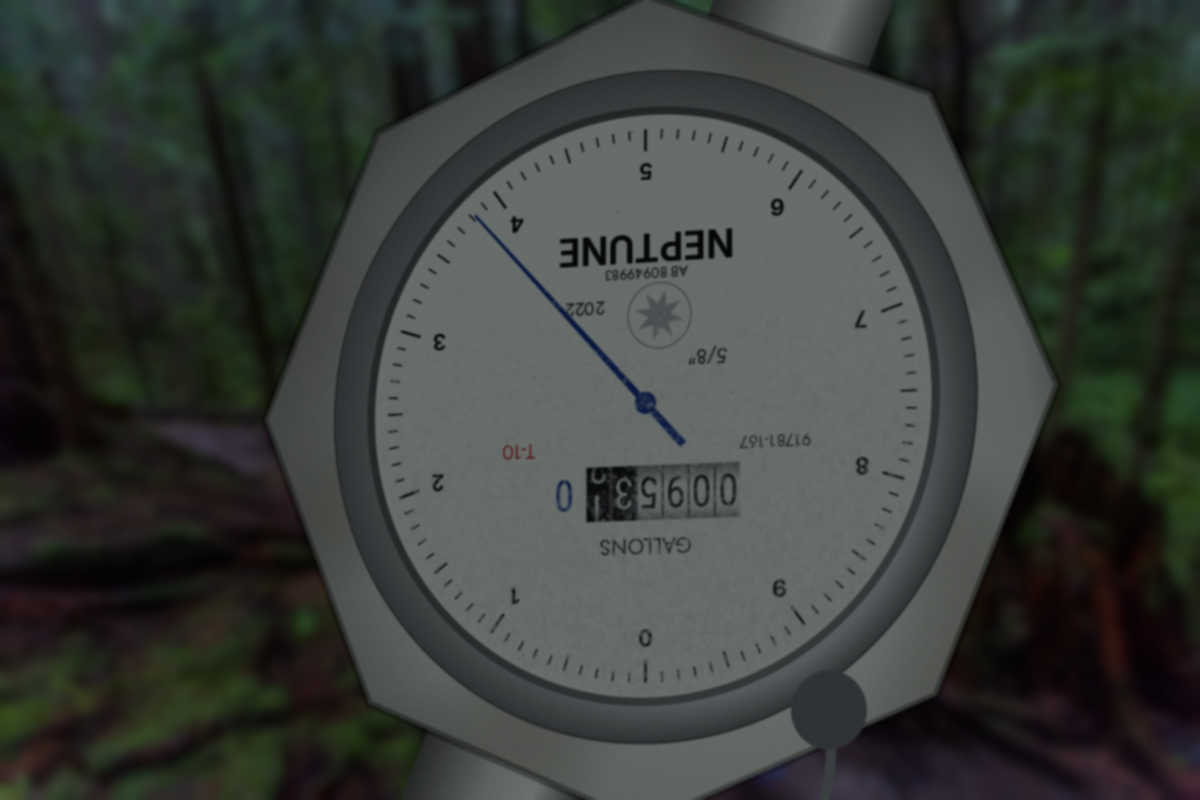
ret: 95313.8 (gal)
